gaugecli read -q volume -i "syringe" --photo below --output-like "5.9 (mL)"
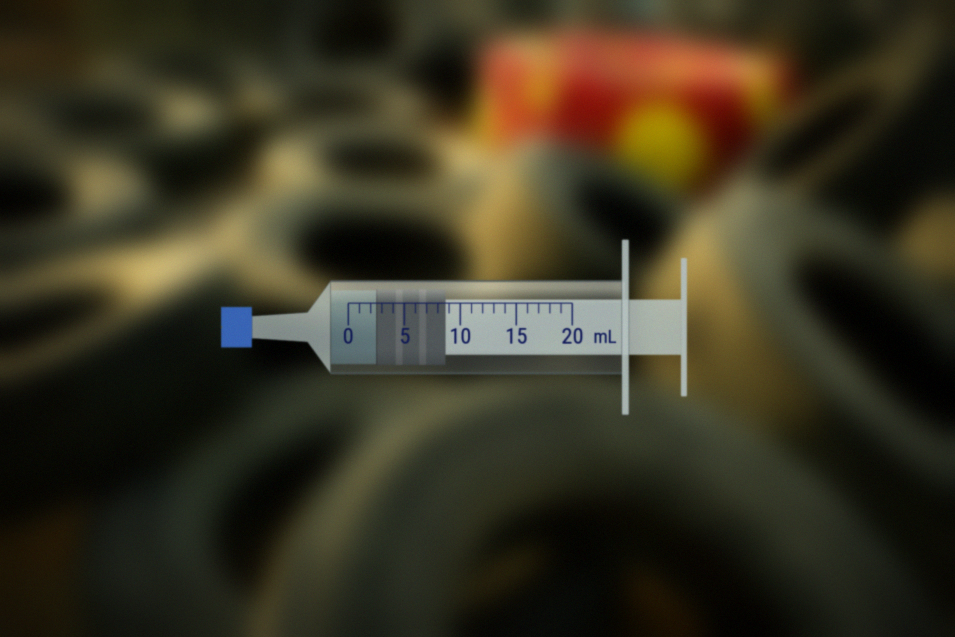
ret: 2.5 (mL)
